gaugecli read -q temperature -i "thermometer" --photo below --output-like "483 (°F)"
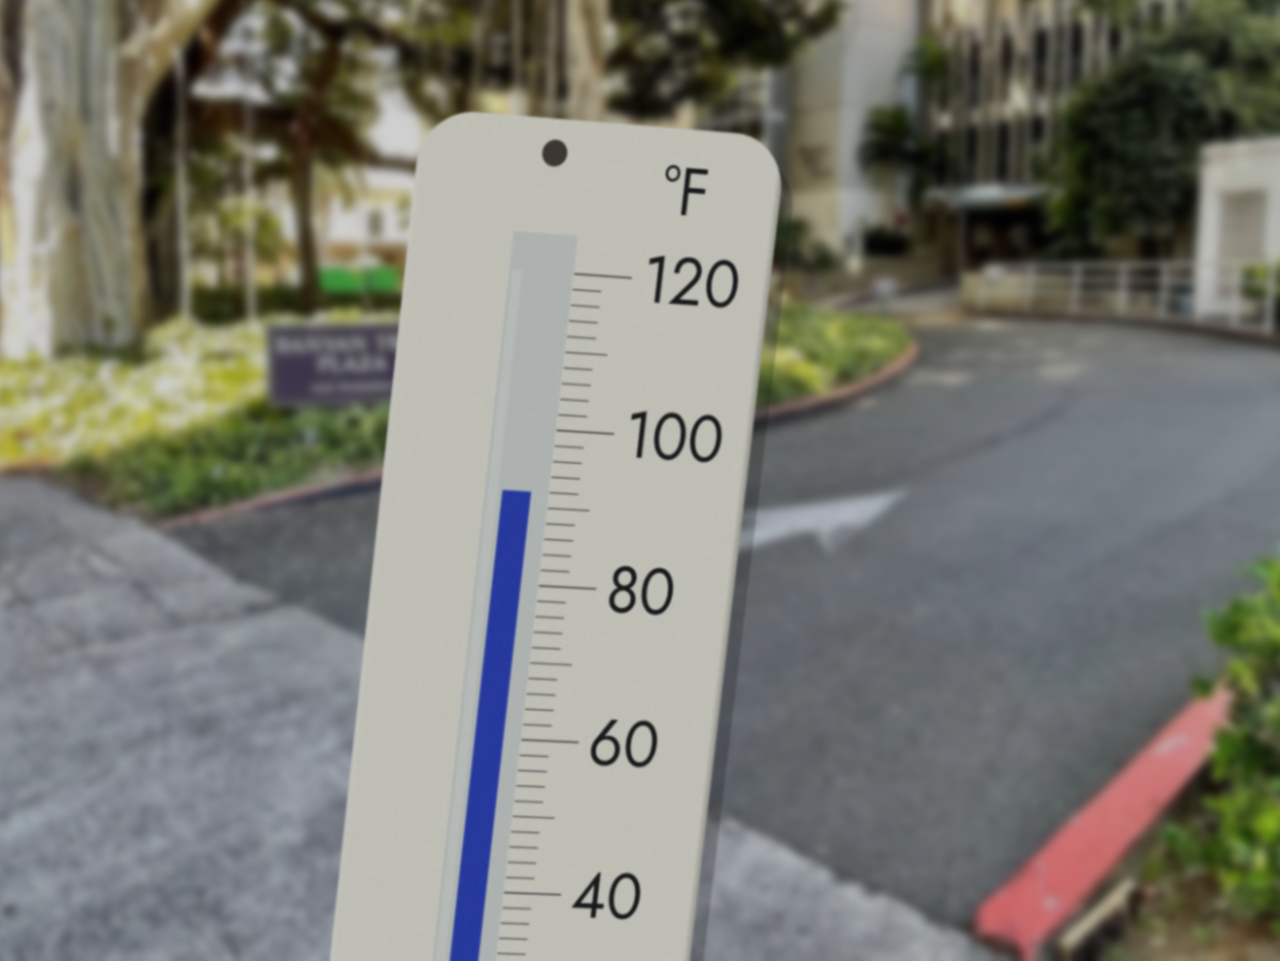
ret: 92 (°F)
